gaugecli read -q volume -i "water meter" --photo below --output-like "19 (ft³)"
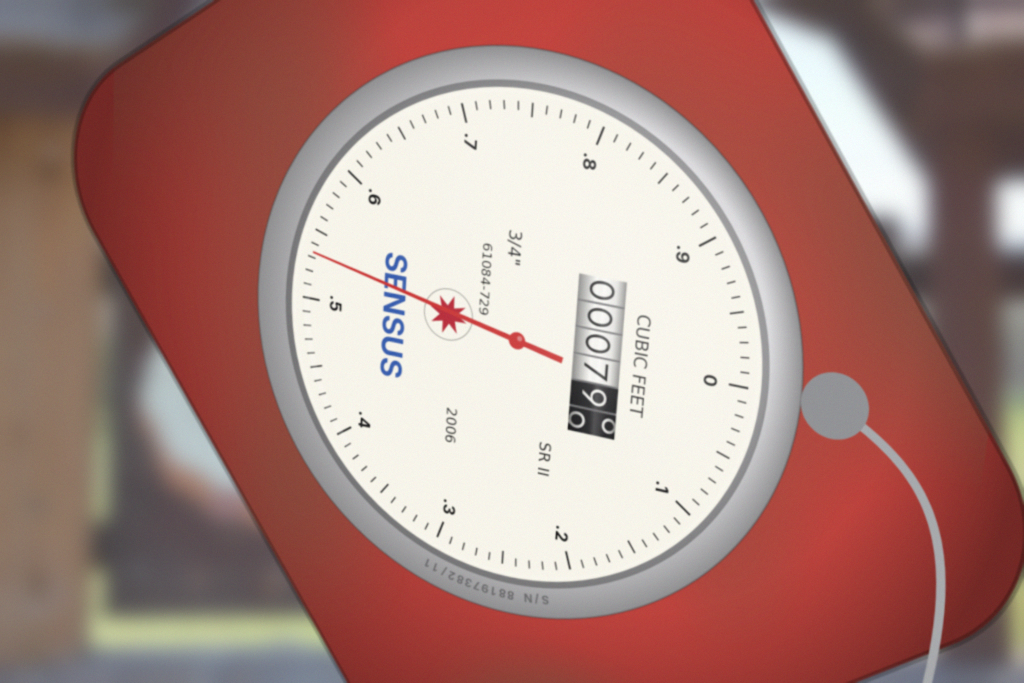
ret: 798.53 (ft³)
